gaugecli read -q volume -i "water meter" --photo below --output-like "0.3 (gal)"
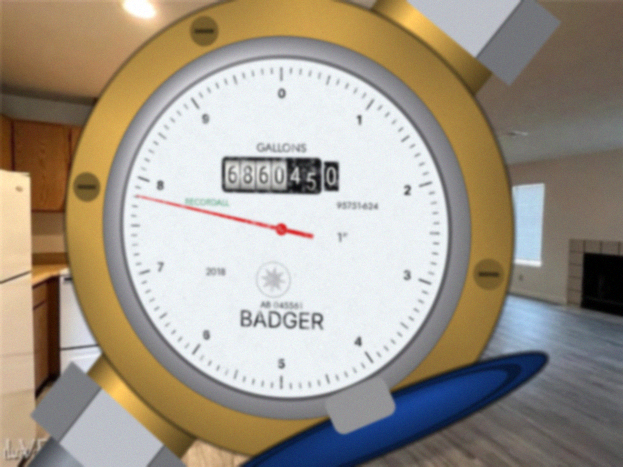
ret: 6860447.8 (gal)
